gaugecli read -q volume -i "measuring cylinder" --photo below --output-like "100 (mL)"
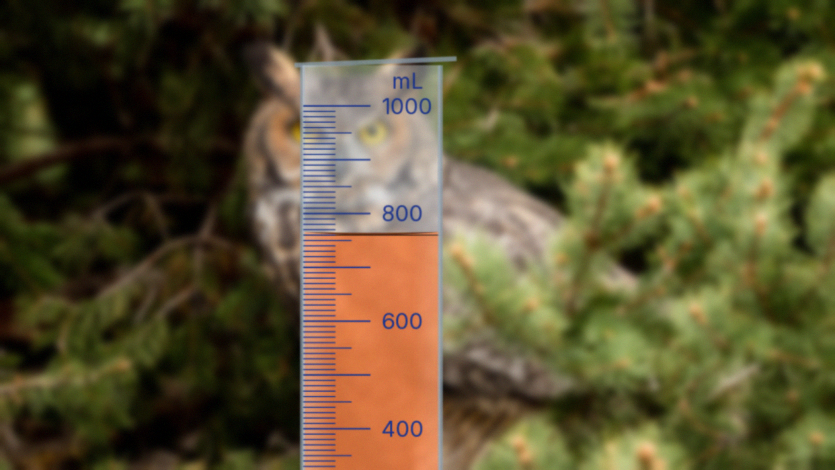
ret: 760 (mL)
